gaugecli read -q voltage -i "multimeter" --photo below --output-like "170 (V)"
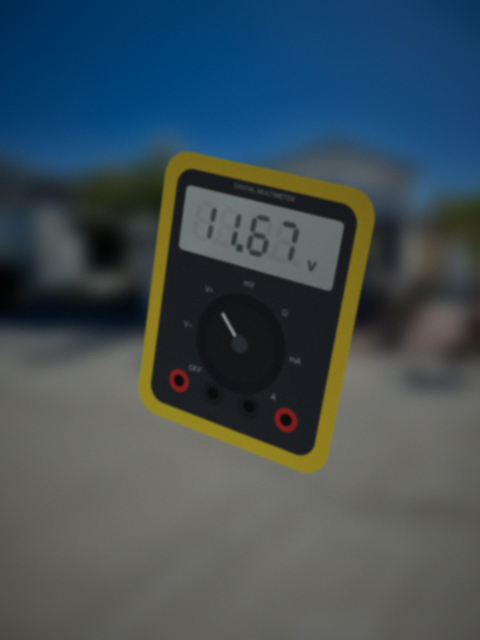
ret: 11.67 (V)
